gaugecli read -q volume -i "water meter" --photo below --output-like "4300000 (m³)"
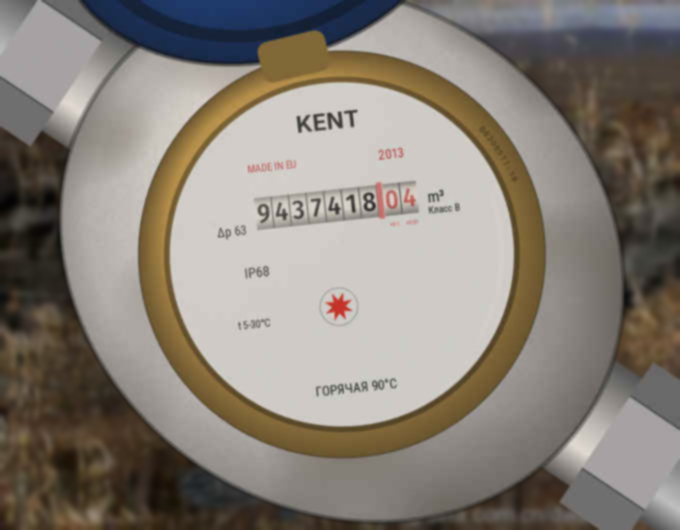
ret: 9437418.04 (m³)
